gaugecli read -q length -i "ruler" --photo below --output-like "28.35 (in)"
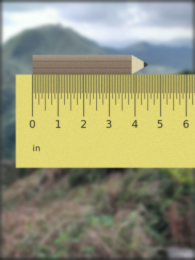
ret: 4.5 (in)
